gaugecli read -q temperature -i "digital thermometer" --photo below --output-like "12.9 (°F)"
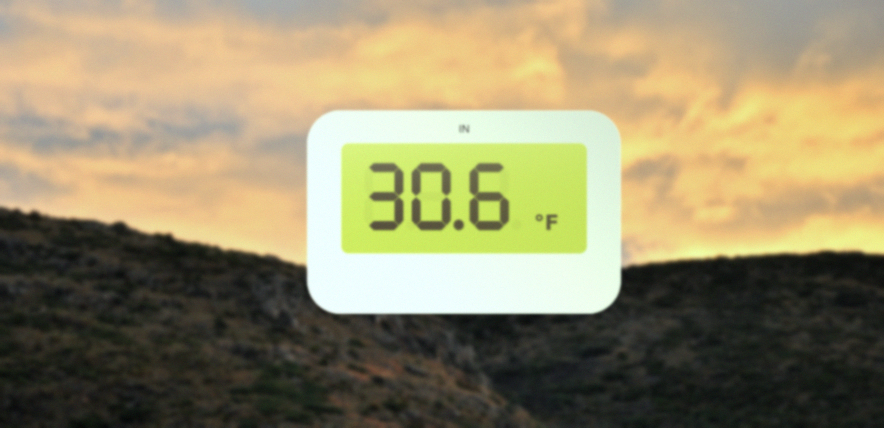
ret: 30.6 (°F)
